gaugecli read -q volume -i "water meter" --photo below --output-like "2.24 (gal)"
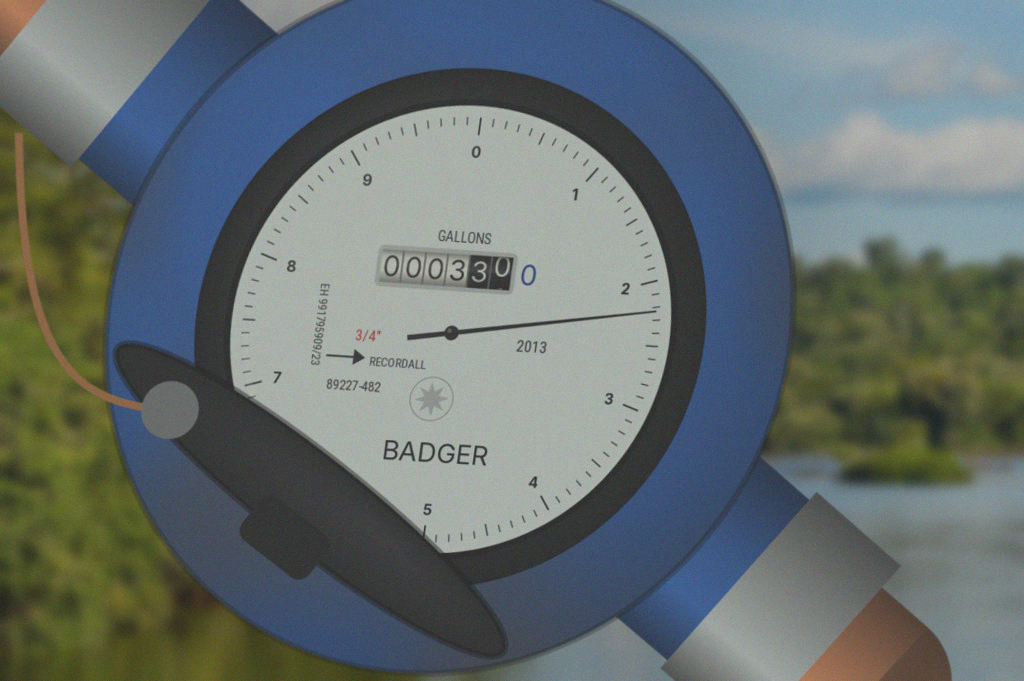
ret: 3302.2 (gal)
